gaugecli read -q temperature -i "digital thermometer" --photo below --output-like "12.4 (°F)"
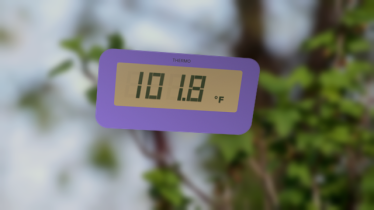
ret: 101.8 (°F)
